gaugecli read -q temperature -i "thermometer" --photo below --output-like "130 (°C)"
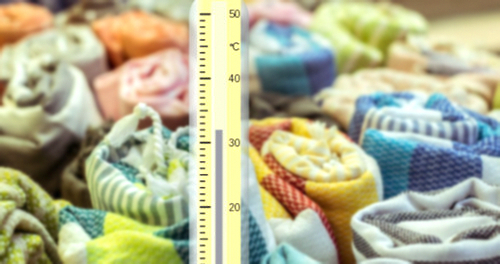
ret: 32 (°C)
